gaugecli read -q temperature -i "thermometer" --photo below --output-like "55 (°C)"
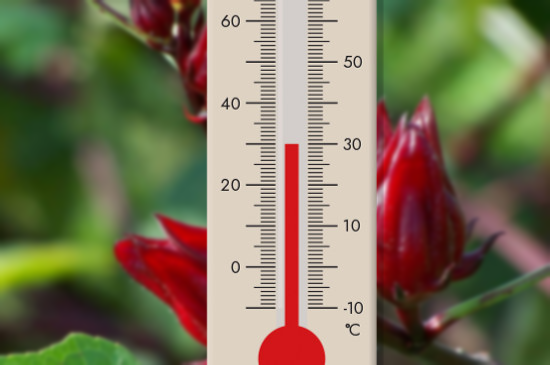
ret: 30 (°C)
